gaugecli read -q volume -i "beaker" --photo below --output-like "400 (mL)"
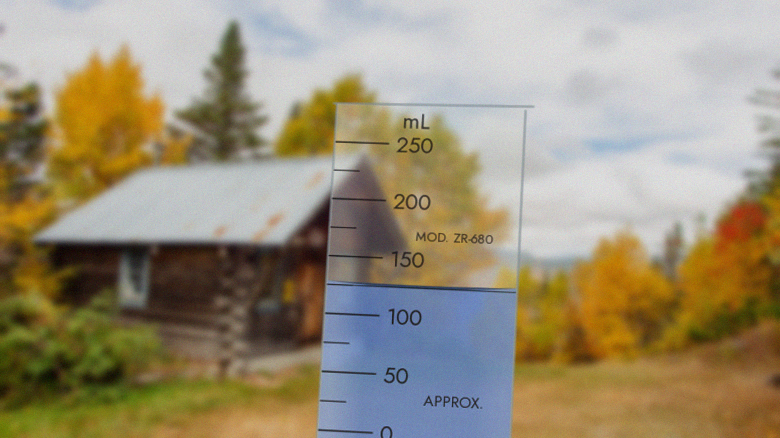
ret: 125 (mL)
